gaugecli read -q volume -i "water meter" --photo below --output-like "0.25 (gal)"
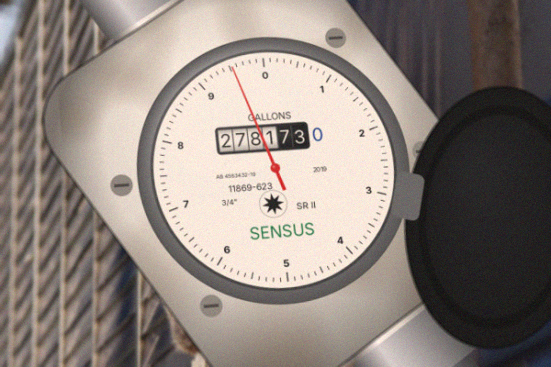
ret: 2781729.5 (gal)
